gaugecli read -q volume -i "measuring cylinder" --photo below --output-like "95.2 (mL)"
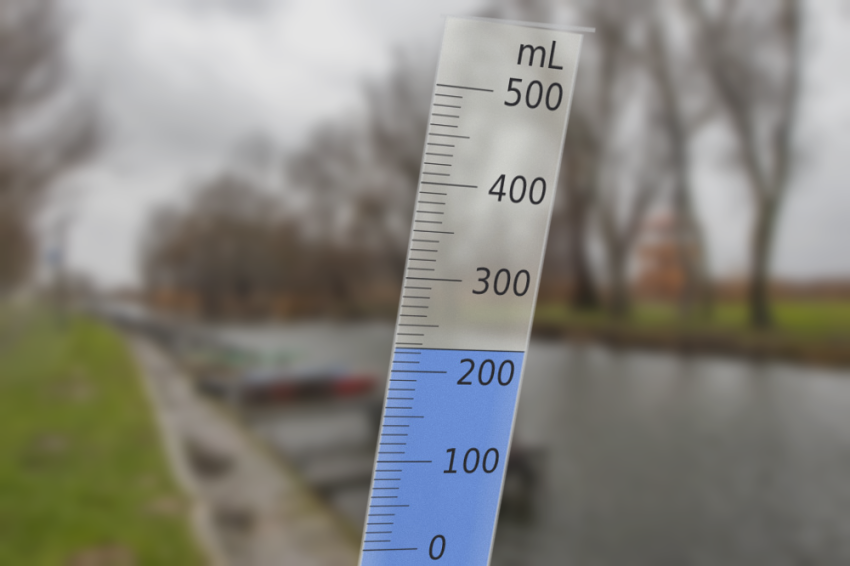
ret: 225 (mL)
